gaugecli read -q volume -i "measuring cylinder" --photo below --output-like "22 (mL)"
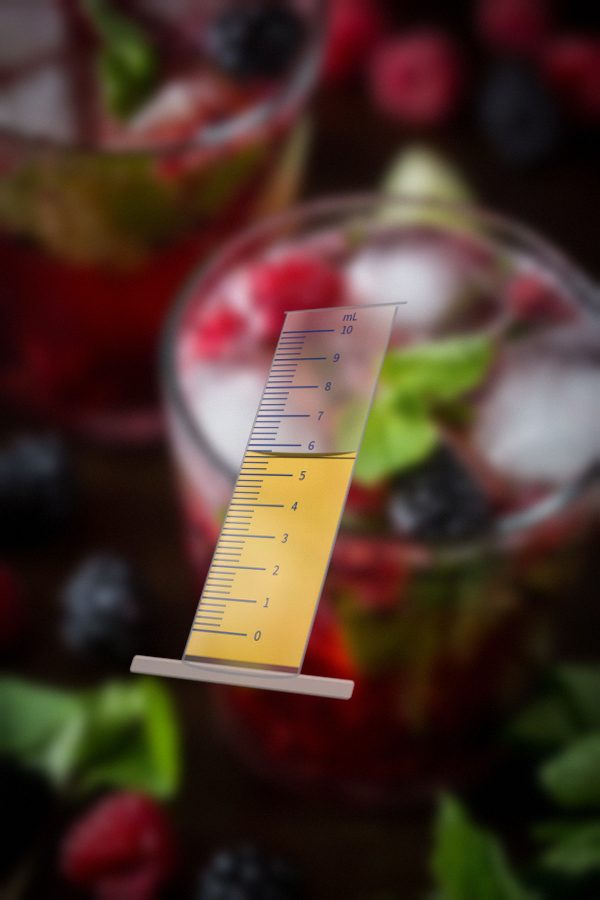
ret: 5.6 (mL)
